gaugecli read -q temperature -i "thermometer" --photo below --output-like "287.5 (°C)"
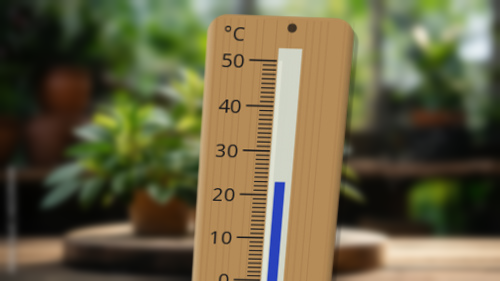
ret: 23 (°C)
